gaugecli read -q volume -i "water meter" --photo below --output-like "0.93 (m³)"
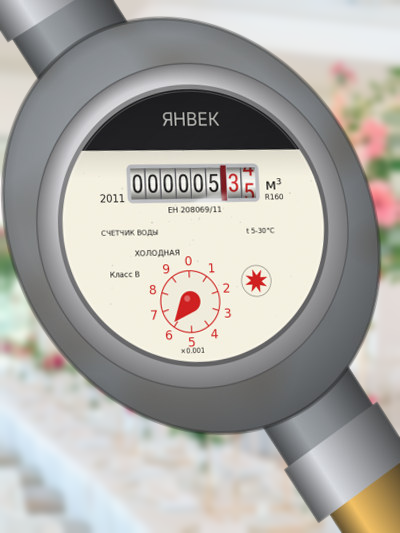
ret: 5.346 (m³)
